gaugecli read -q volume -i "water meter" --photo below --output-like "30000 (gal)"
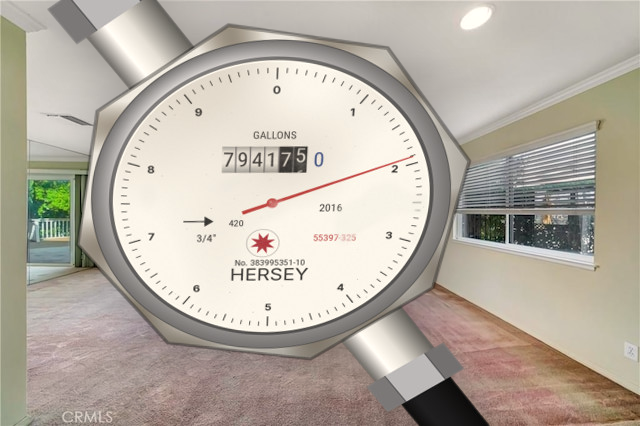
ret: 7941751.9 (gal)
